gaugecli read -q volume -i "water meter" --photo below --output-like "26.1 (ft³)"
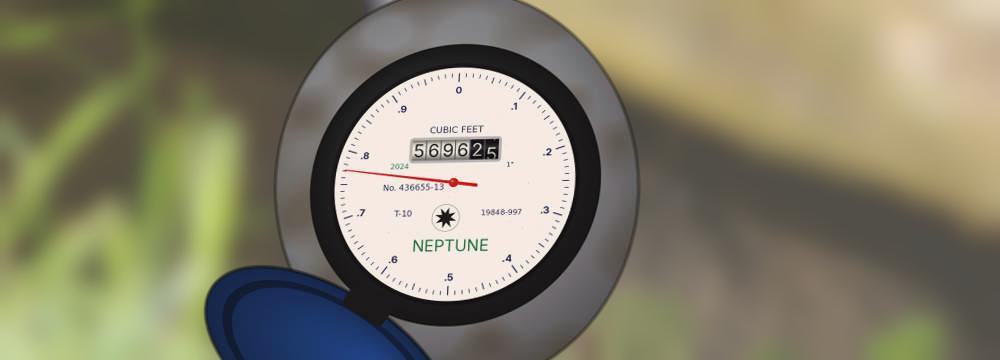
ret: 569624.77 (ft³)
